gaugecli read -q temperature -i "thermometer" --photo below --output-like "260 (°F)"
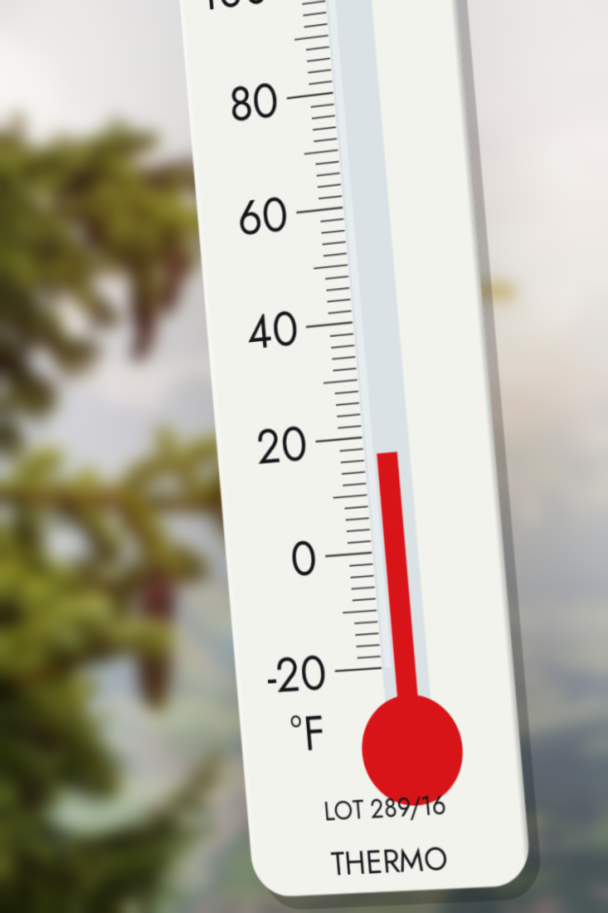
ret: 17 (°F)
